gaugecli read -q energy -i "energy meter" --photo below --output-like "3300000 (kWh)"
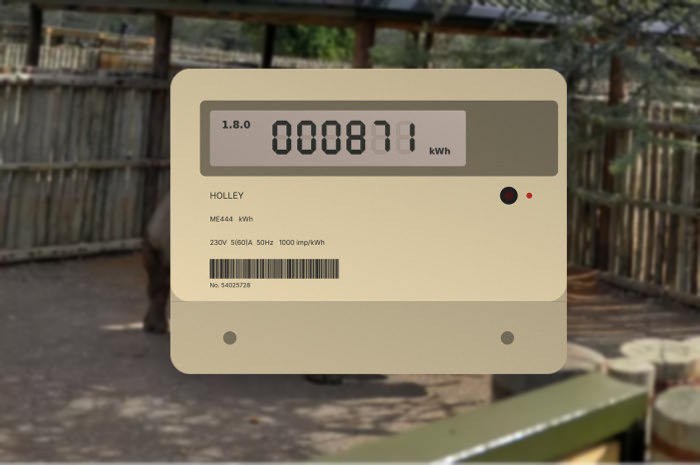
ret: 871 (kWh)
